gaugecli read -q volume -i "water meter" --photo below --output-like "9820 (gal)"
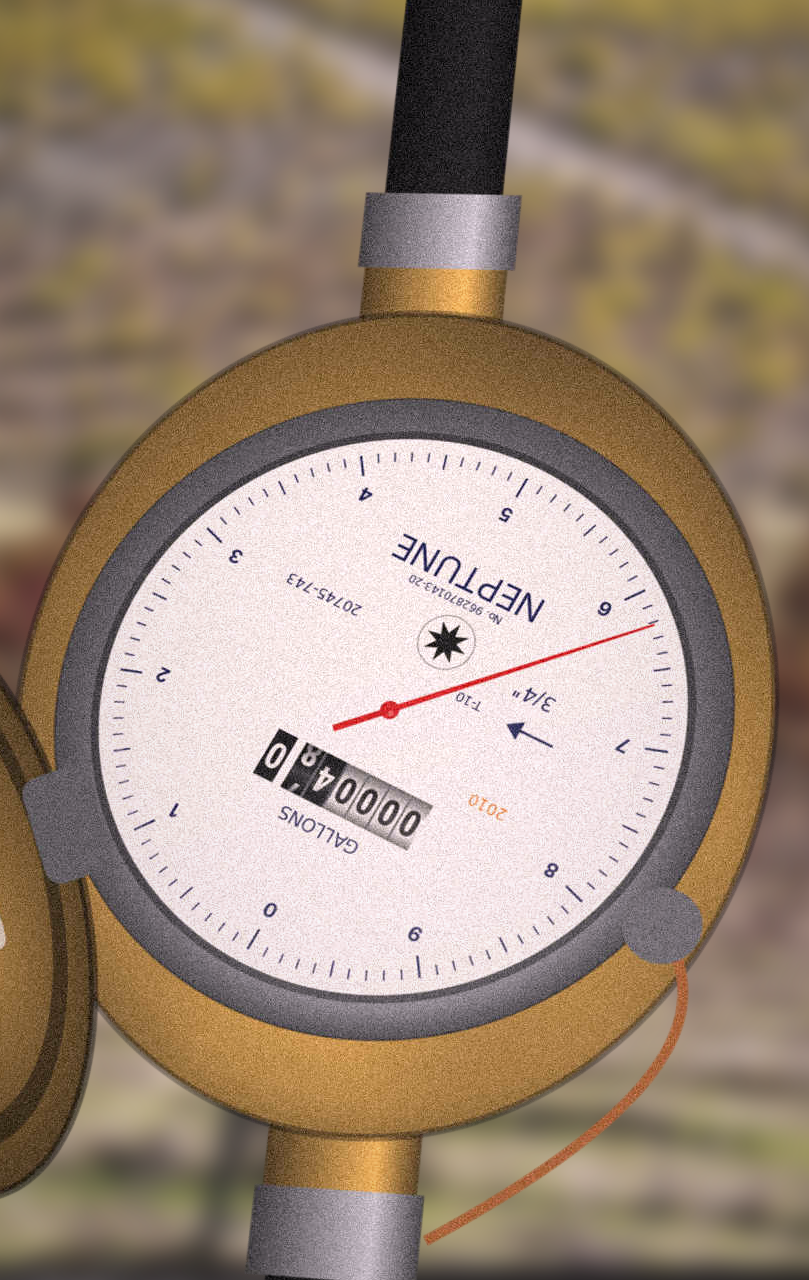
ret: 476.2 (gal)
